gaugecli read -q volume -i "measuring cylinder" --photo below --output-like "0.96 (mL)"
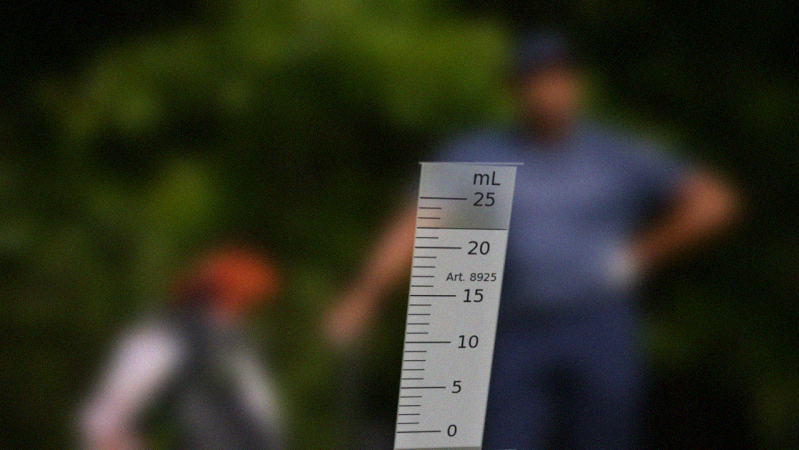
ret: 22 (mL)
